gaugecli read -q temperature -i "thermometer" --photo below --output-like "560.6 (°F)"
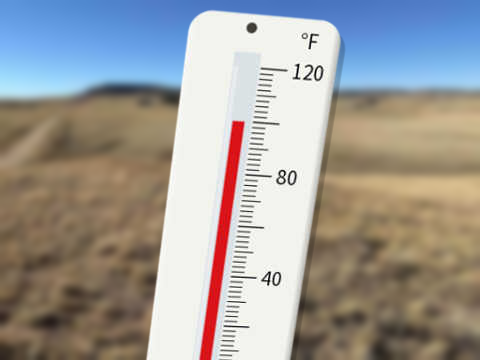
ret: 100 (°F)
